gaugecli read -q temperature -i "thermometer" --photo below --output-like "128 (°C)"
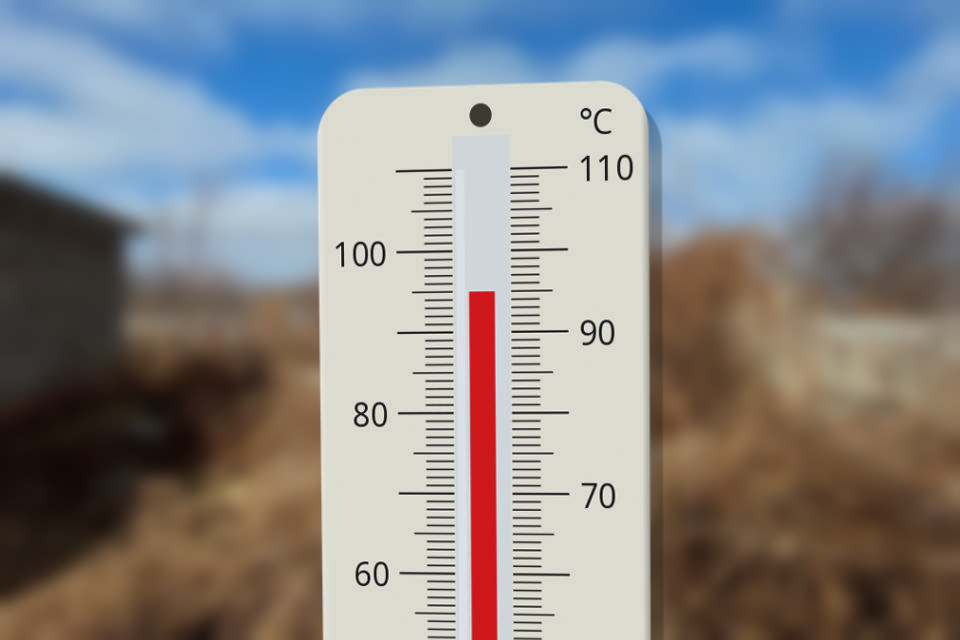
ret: 95 (°C)
